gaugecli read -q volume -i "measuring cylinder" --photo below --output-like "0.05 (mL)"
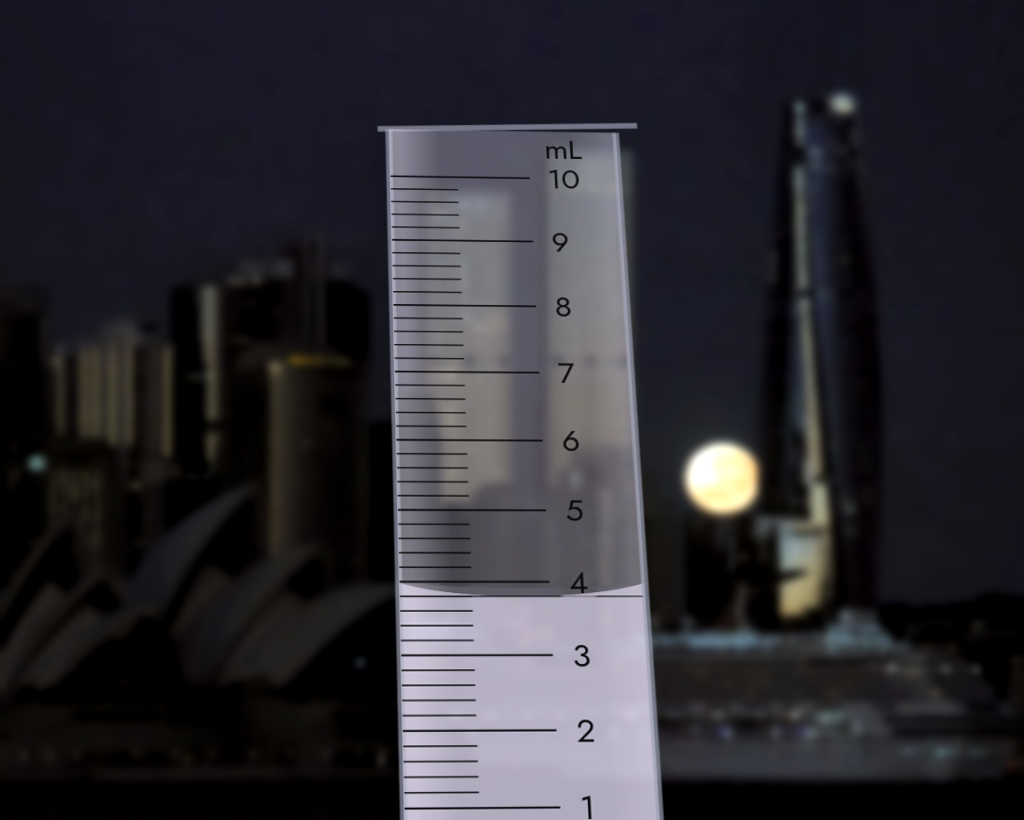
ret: 3.8 (mL)
